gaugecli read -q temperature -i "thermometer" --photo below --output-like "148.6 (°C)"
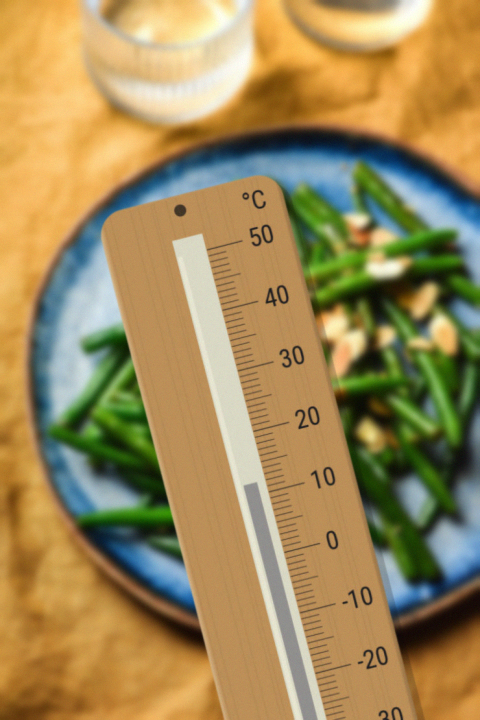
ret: 12 (°C)
